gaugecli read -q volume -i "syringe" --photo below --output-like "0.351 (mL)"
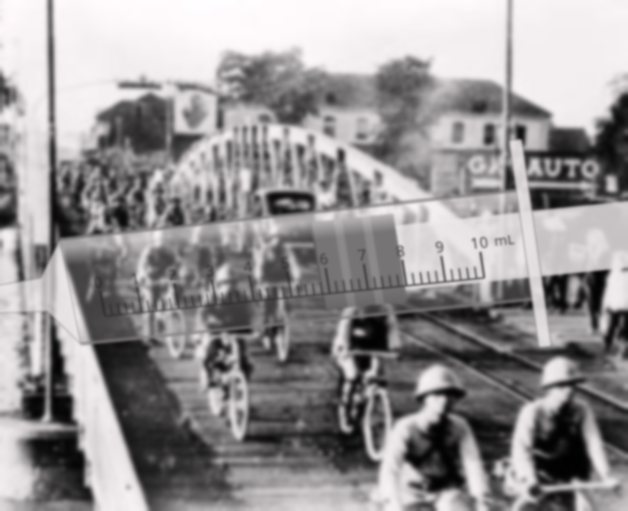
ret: 5.8 (mL)
